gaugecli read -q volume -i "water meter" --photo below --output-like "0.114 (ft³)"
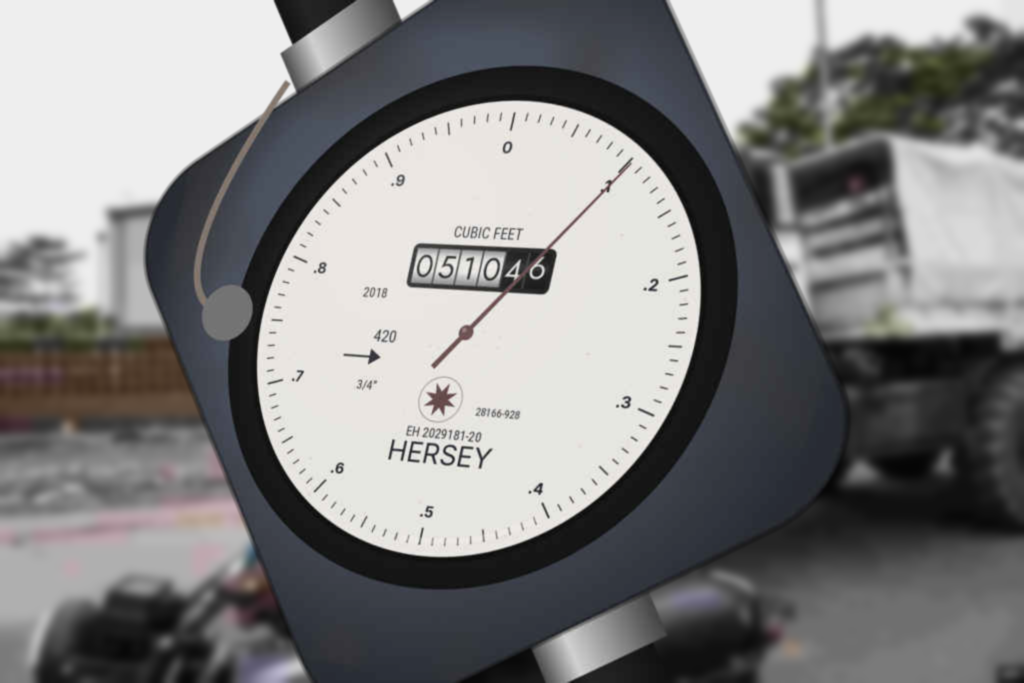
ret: 51046.10 (ft³)
